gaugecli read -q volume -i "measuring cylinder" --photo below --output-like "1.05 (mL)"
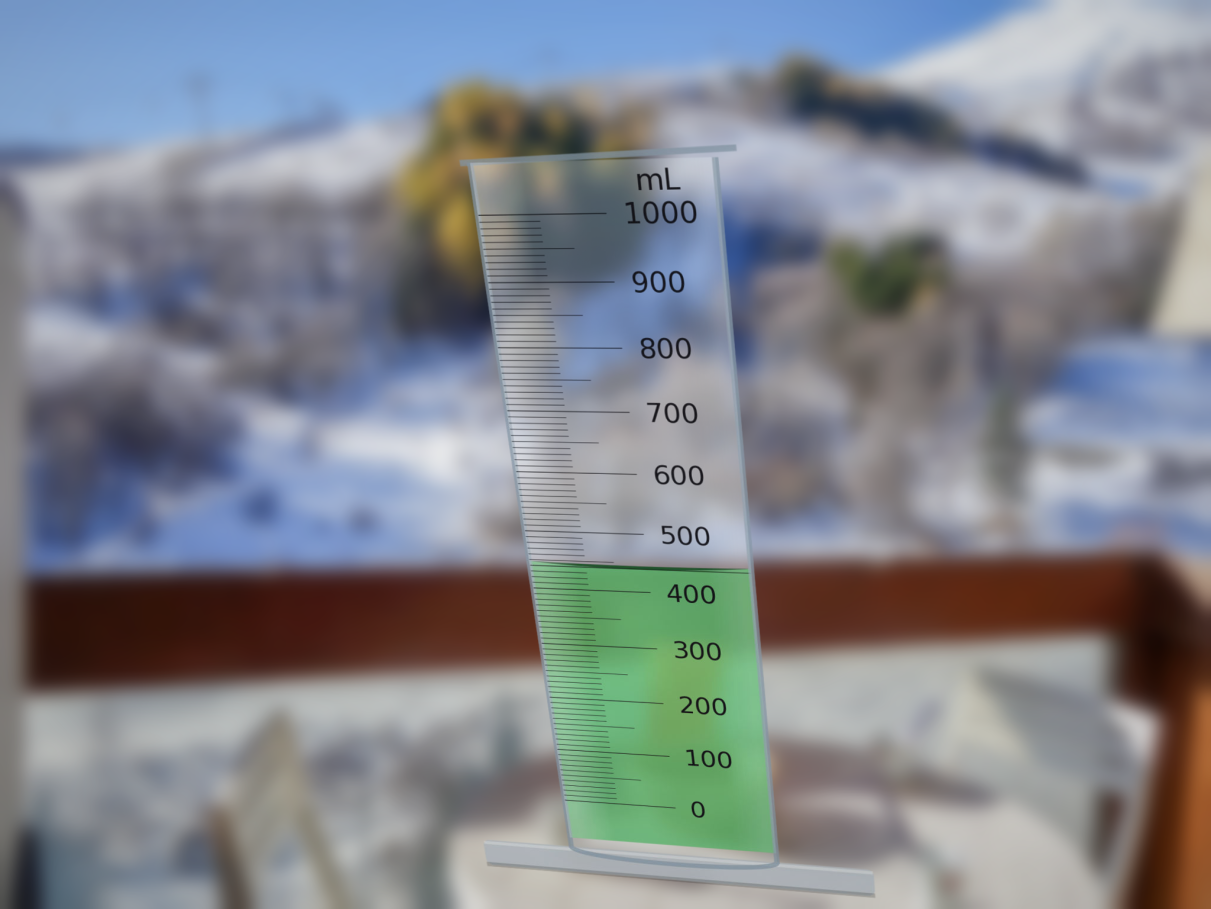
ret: 440 (mL)
